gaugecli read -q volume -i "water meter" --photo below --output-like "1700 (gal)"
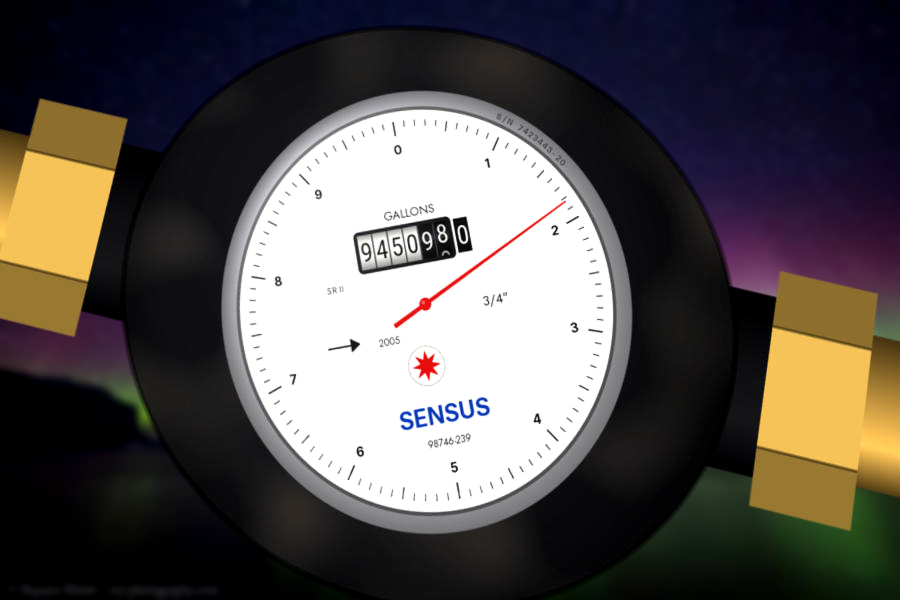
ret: 9450981.8 (gal)
